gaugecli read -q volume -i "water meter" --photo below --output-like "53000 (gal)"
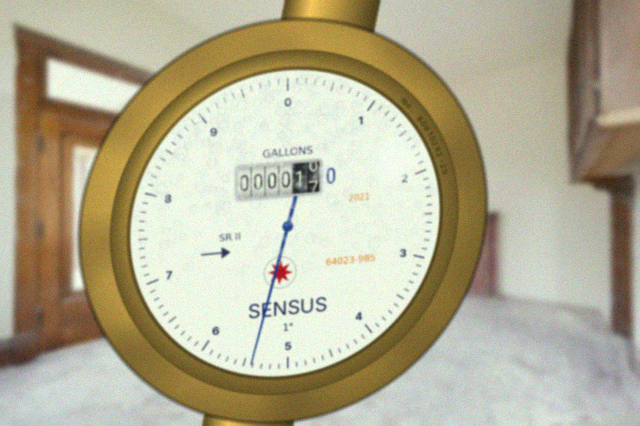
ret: 165.4 (gal)
